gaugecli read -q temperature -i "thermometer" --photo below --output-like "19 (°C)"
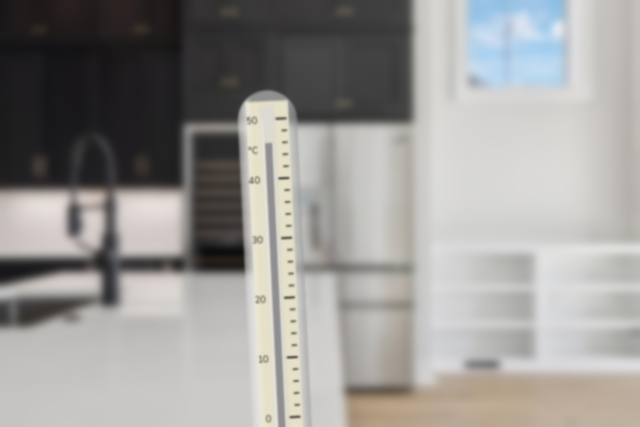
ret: 46 (°C)
